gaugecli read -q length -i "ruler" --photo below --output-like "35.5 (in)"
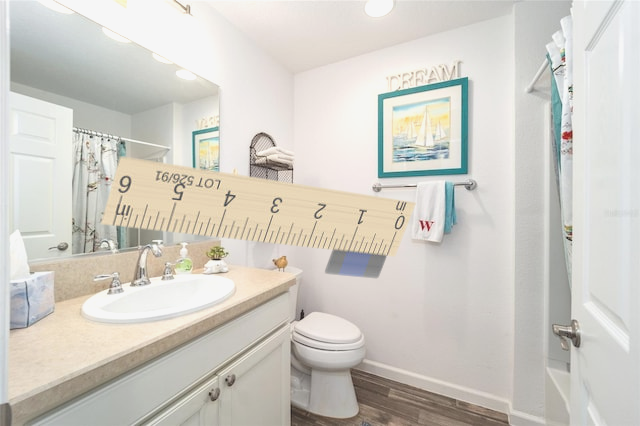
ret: 1.375 (in)
